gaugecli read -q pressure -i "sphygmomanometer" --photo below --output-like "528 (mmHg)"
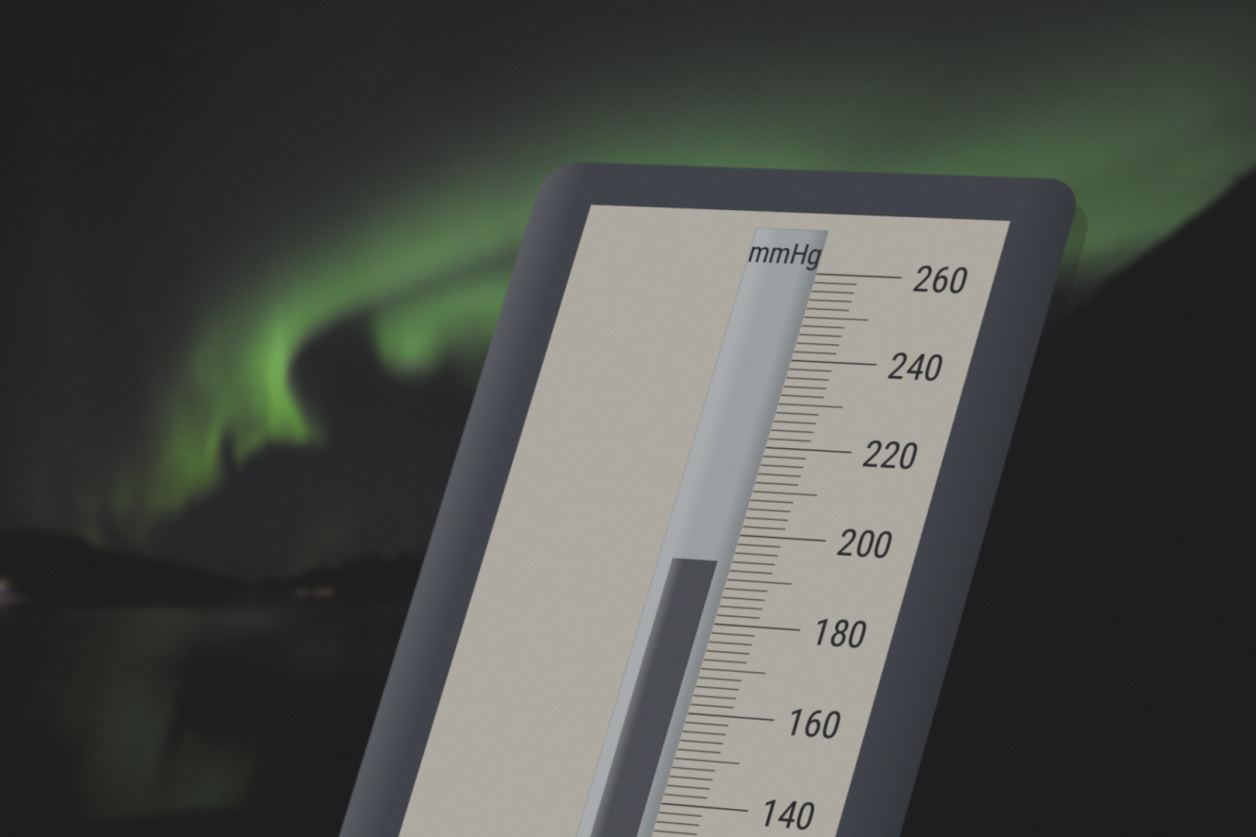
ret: 194 (mmHg)
